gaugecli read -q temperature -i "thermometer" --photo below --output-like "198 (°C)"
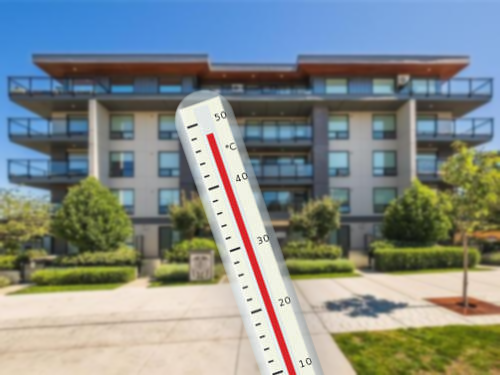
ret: 48 (°C)
